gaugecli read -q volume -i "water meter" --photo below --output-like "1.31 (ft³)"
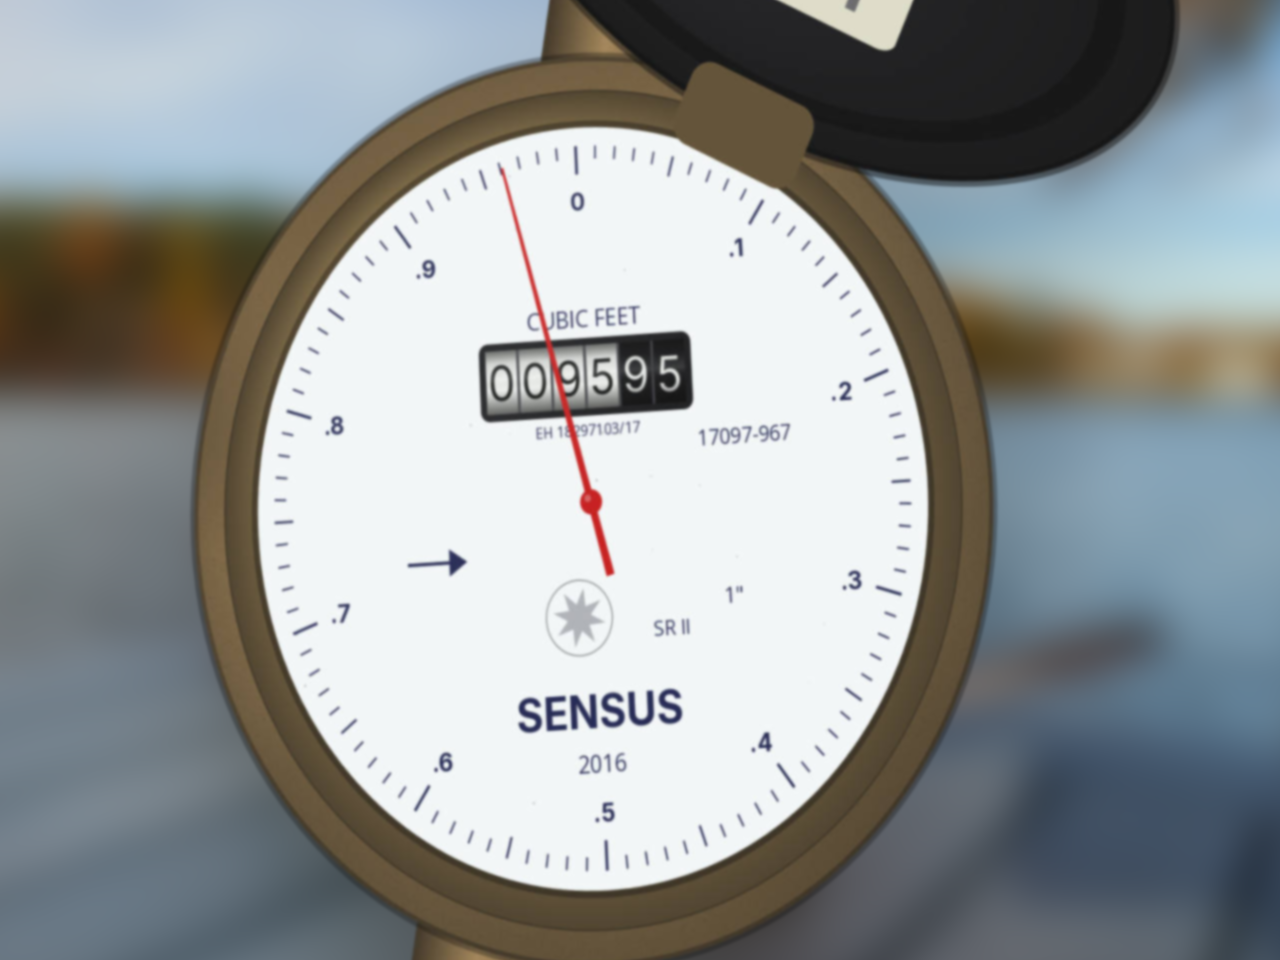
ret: 9594.96 (ft³)
